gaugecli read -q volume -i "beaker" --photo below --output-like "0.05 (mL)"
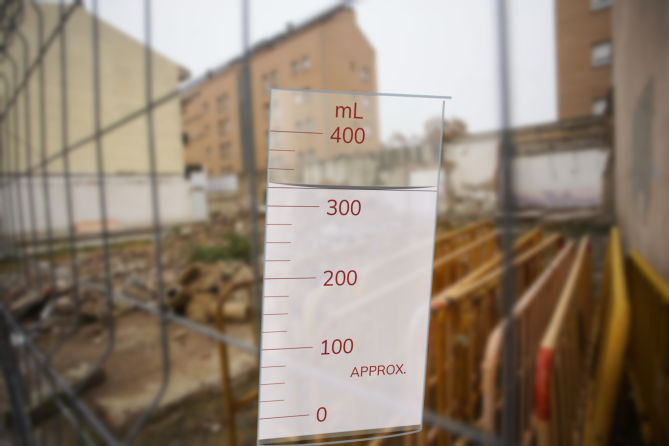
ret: 325 (mL)
